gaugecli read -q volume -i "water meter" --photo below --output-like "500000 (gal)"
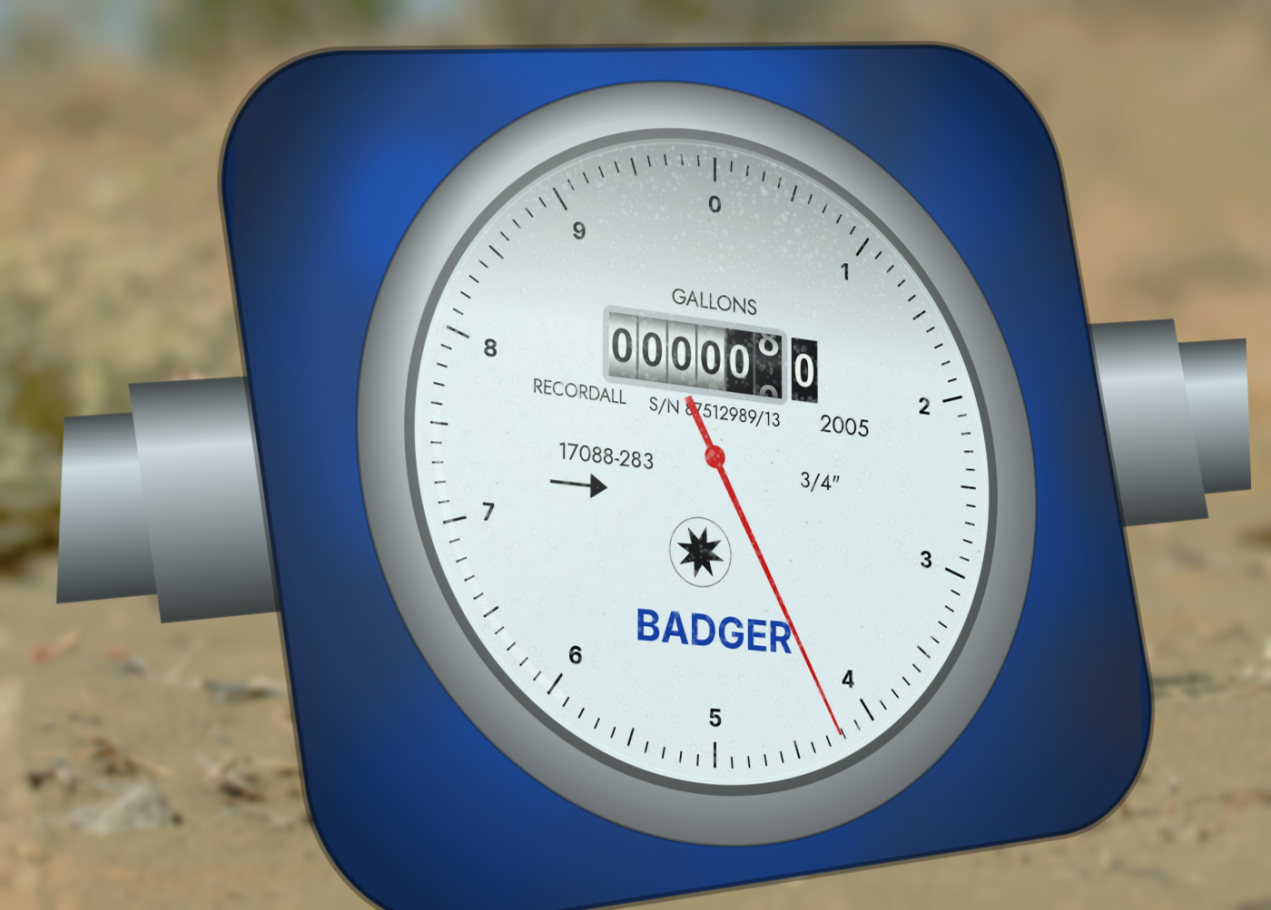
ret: 84.2 (gal)
